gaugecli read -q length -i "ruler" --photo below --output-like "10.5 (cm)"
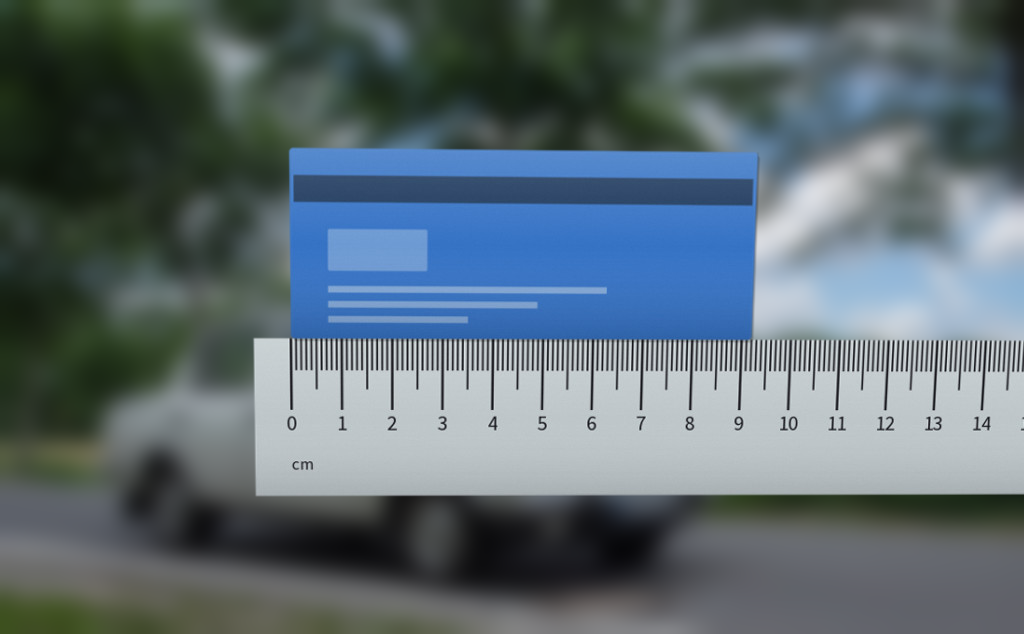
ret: 9.2 (cm)
